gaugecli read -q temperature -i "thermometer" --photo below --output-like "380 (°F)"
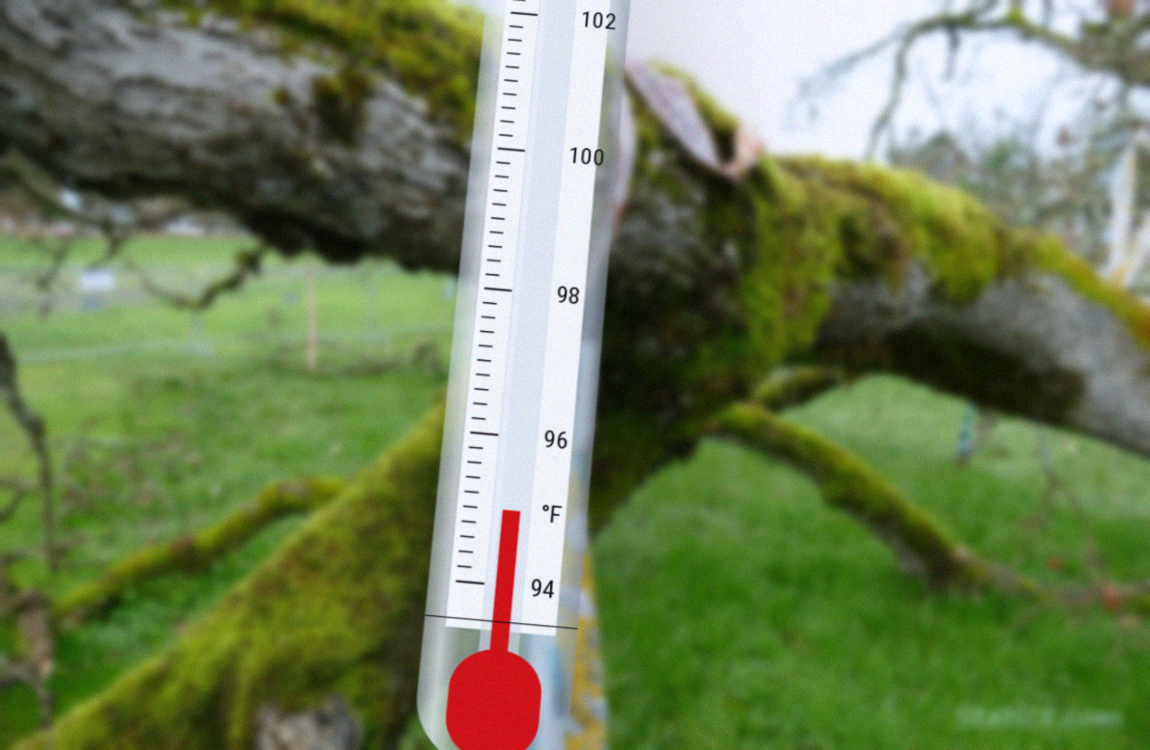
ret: 95 (°F)
